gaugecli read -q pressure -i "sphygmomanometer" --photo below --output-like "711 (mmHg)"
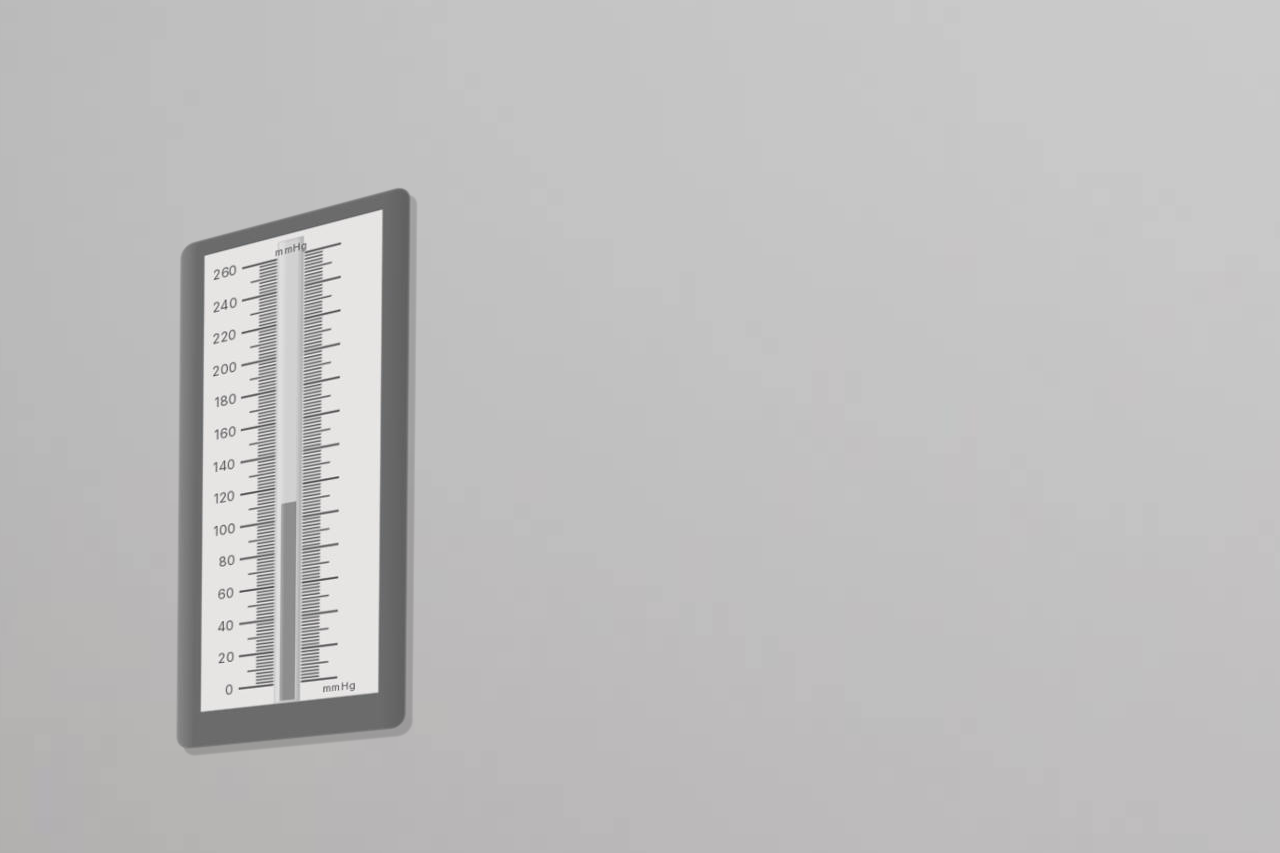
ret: 110 (mmHg)
